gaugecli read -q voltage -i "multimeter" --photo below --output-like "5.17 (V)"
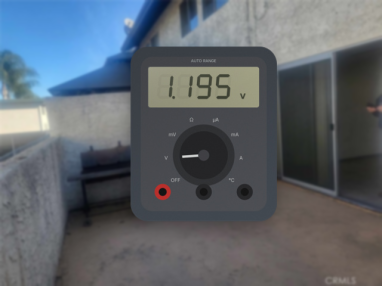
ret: 1.195 (V)
